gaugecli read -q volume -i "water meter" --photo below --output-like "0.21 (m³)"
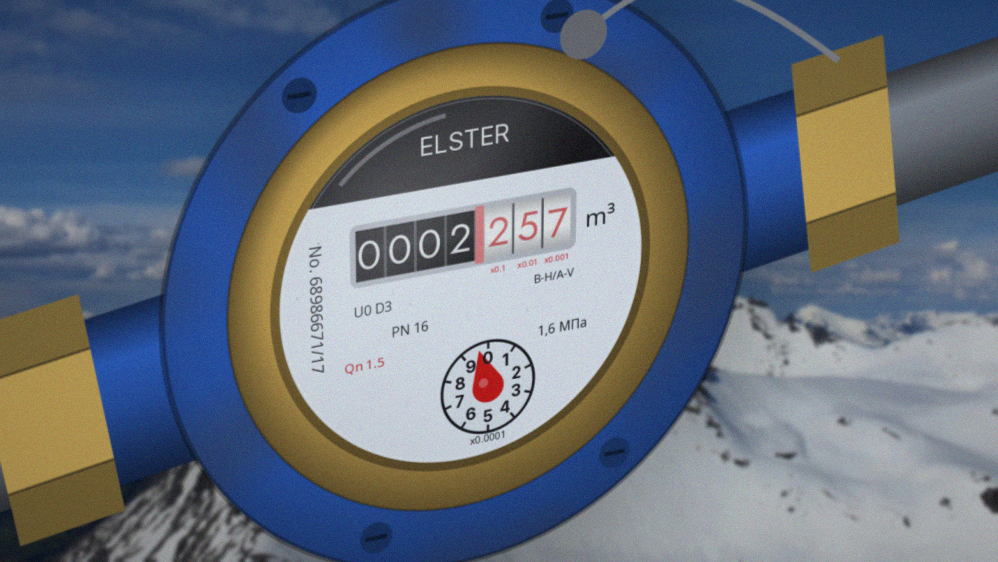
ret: 2.2569 (m³)
